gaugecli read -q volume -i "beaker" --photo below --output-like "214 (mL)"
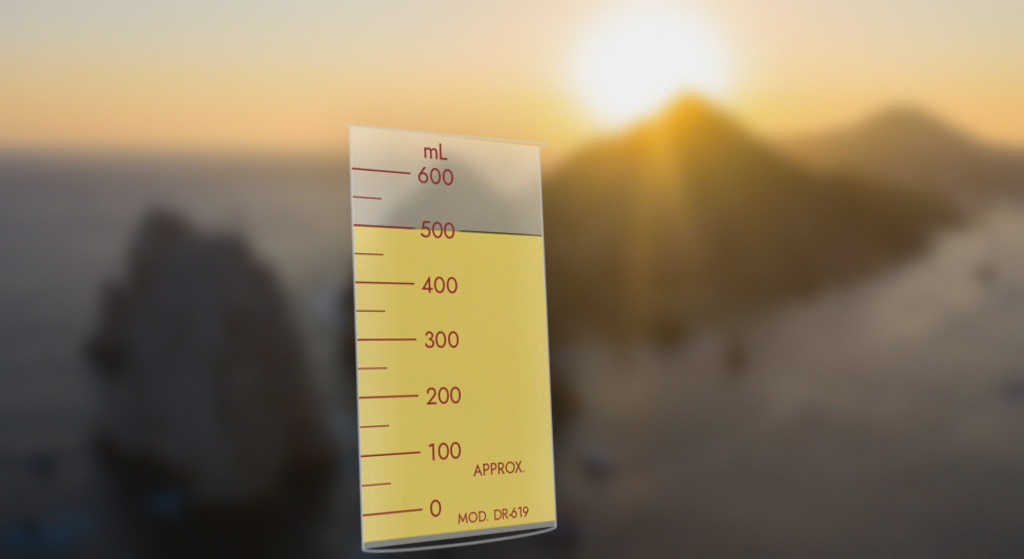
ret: 500 (mL)
